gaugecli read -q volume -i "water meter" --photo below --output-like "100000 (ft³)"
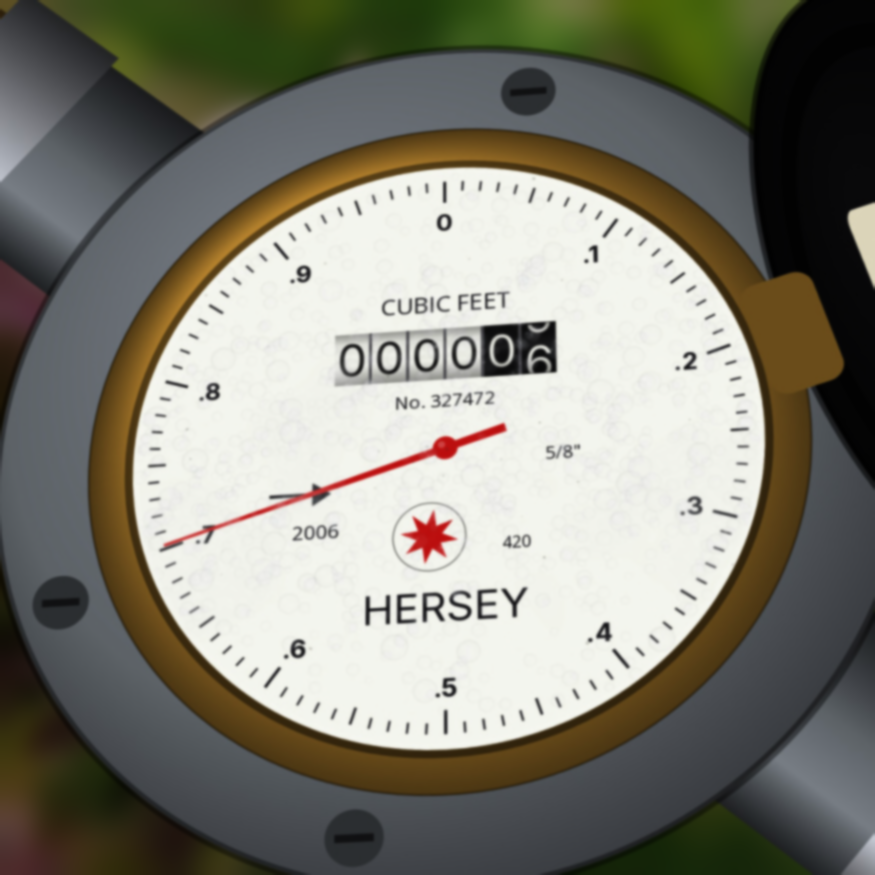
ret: 5.70 (ft³)
